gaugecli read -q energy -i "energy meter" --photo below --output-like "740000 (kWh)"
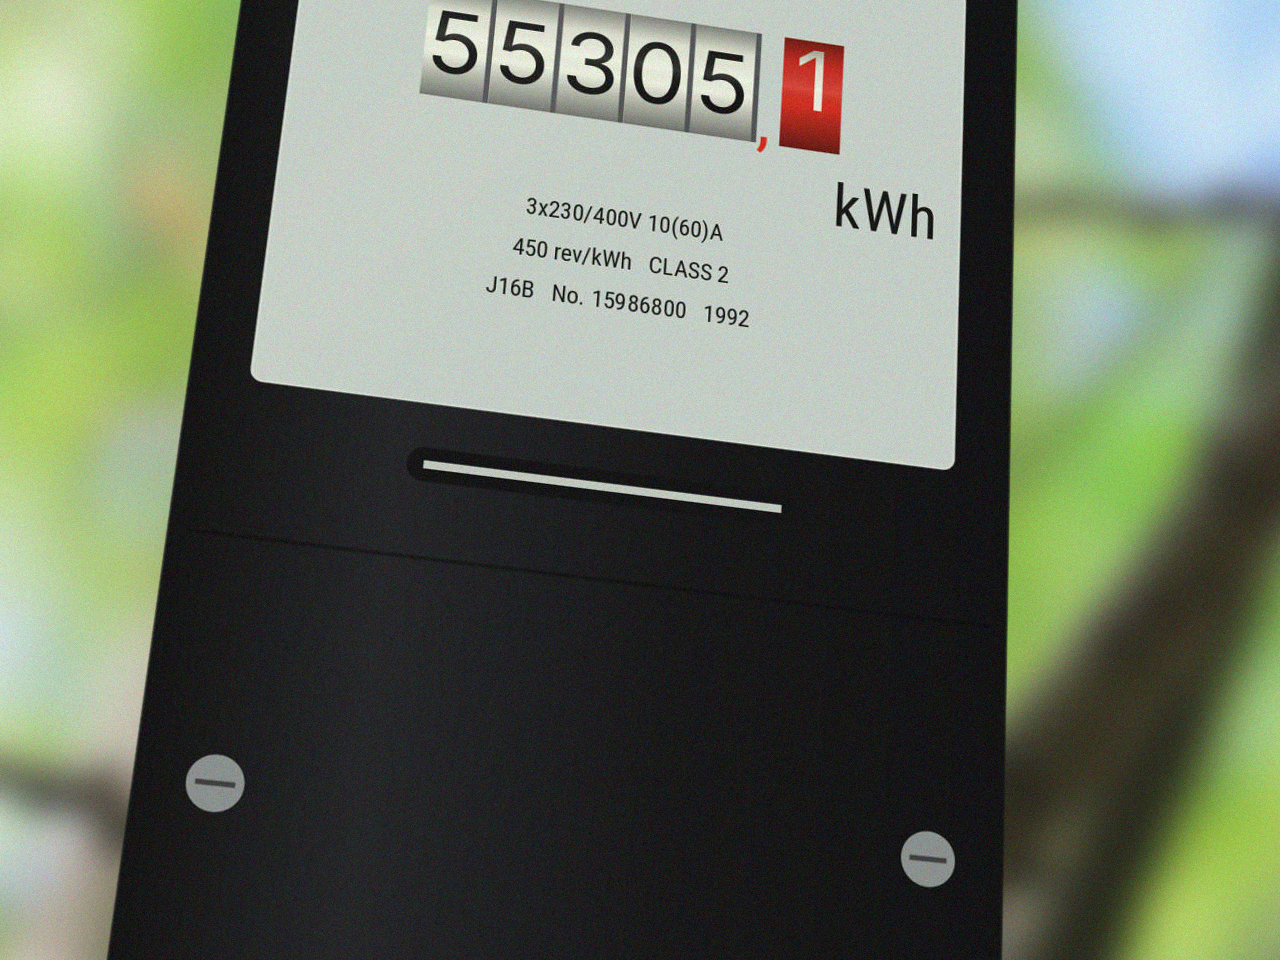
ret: 55305.1 (kWh)
